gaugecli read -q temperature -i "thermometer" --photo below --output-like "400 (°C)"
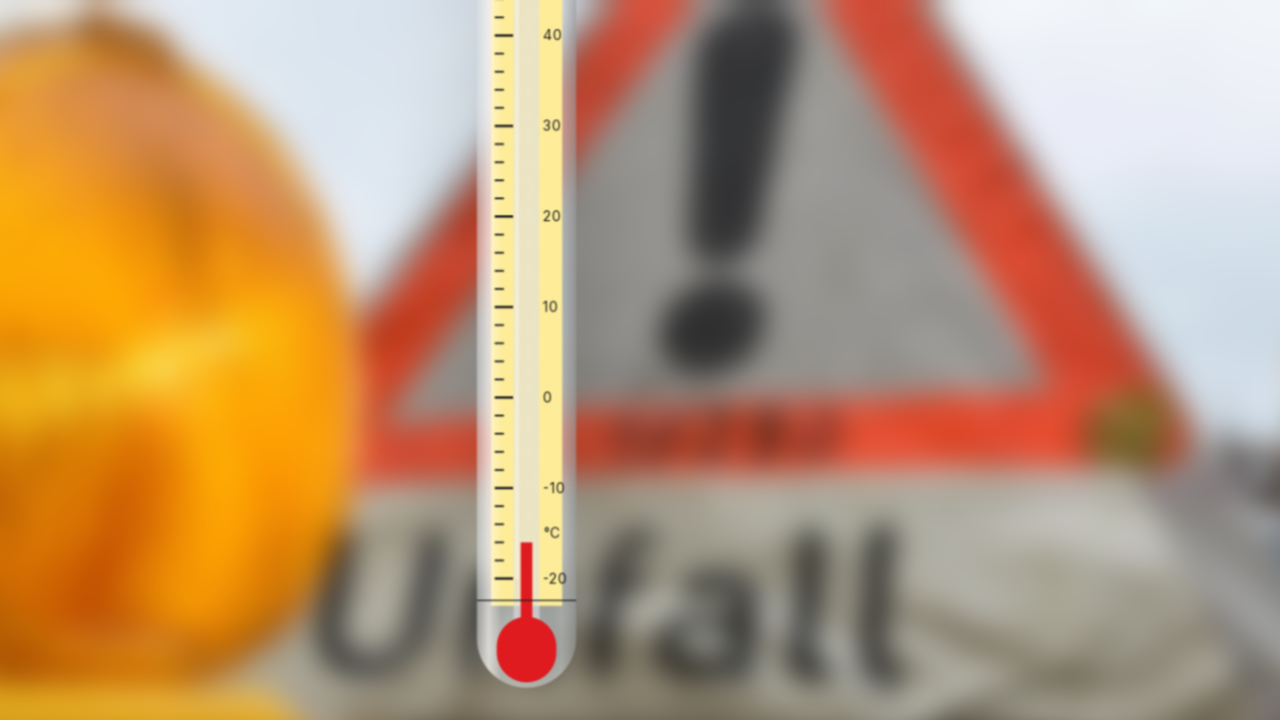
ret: -16 (°C)
